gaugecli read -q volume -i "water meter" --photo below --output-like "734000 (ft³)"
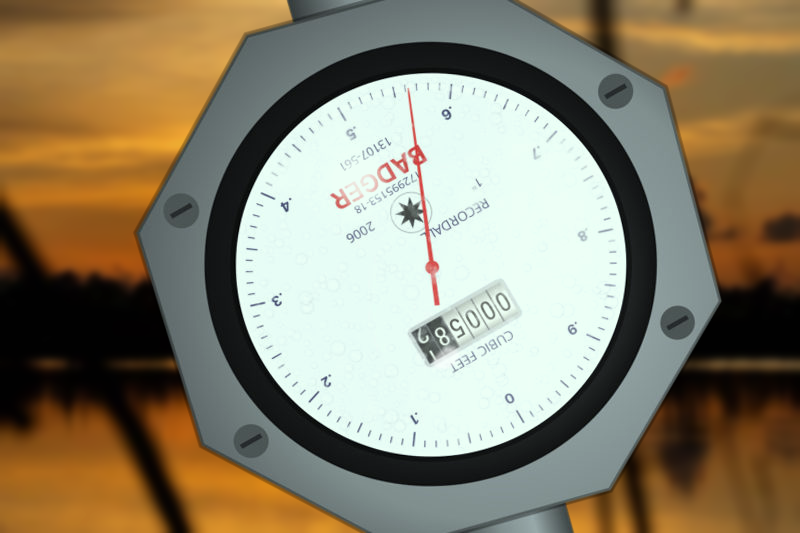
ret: 581.56 (ft³)
